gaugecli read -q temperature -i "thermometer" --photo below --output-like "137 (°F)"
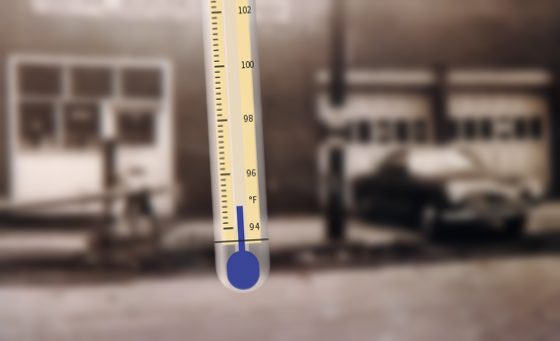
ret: 94.8 (°F)
